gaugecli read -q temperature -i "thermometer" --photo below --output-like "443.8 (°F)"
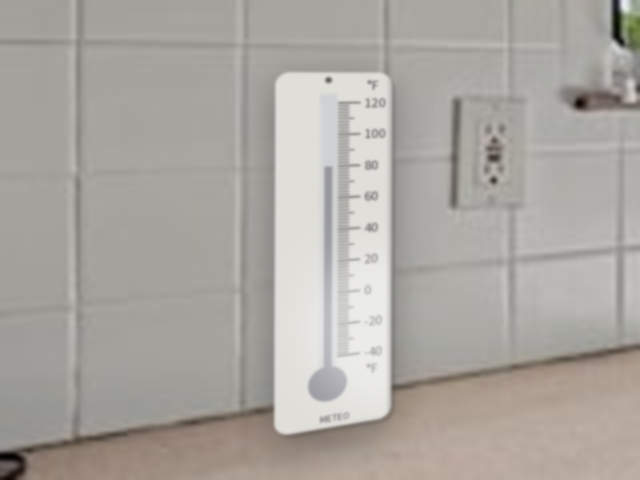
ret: 80 (°F)
